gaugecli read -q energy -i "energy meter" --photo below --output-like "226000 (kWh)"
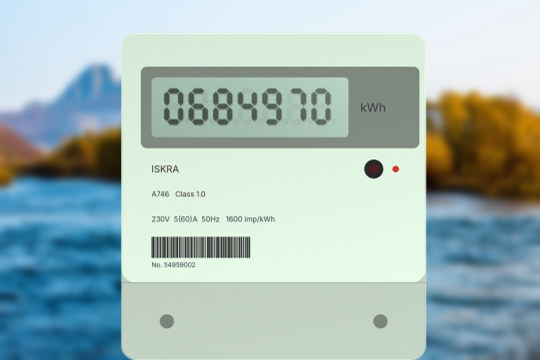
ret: 684970 (kWh)
